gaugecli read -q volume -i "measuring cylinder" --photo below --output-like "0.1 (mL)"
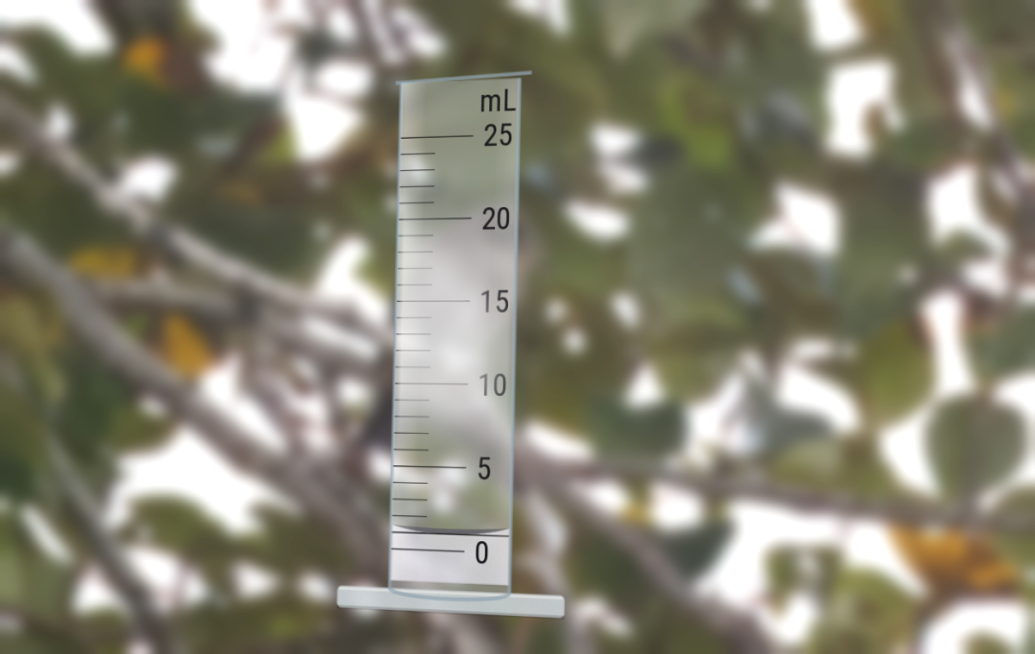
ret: 1 (mL)
